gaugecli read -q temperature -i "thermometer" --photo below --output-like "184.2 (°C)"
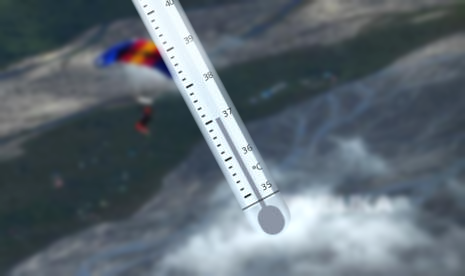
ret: 37 (°C)
